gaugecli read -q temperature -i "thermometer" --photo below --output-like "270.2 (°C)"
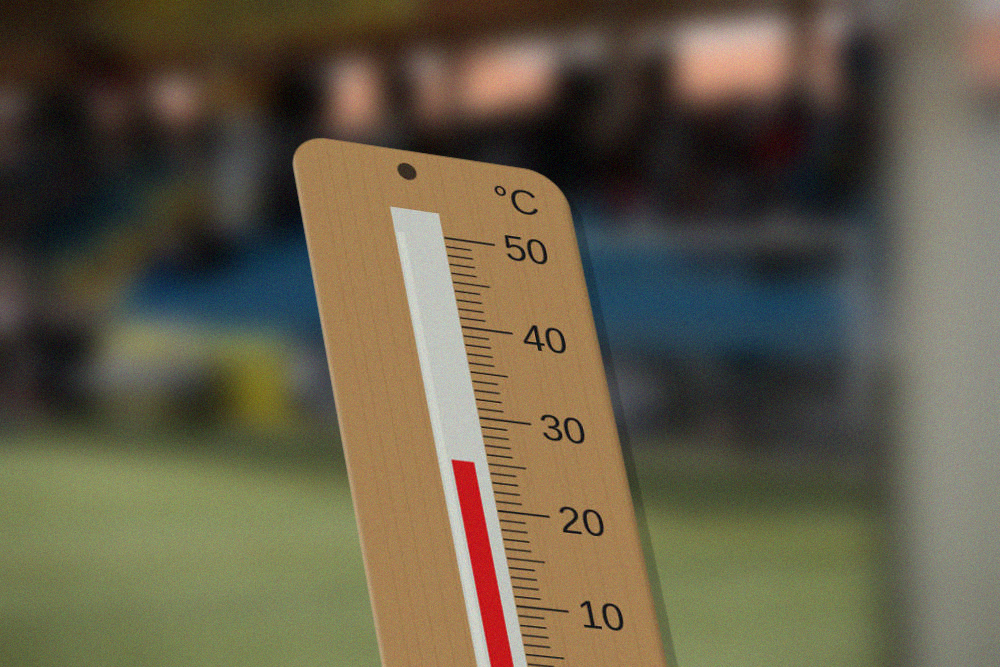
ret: 25 (°C)
